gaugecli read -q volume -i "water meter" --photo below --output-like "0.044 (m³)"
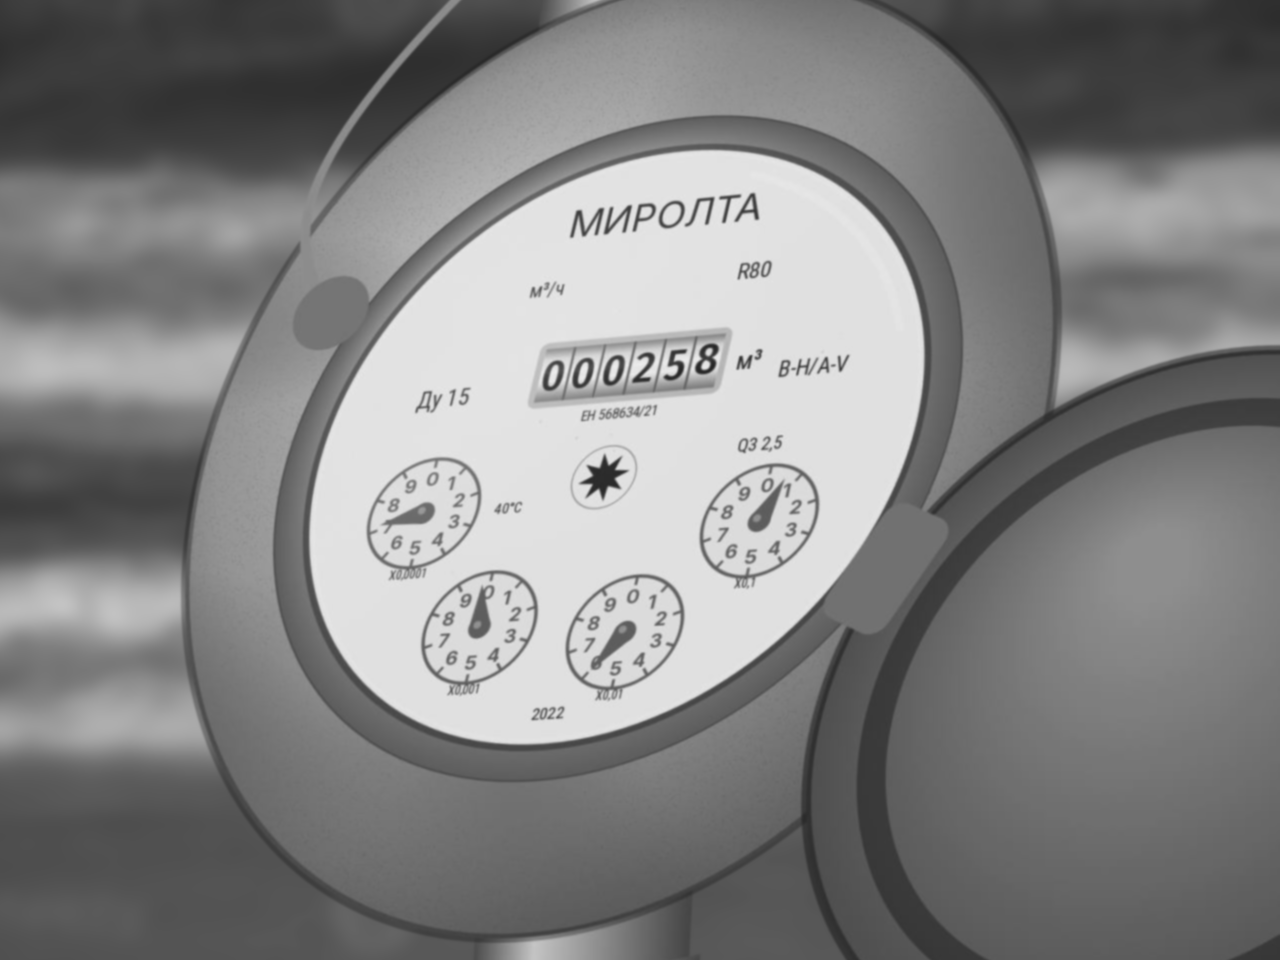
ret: 258.0597 (m³)
